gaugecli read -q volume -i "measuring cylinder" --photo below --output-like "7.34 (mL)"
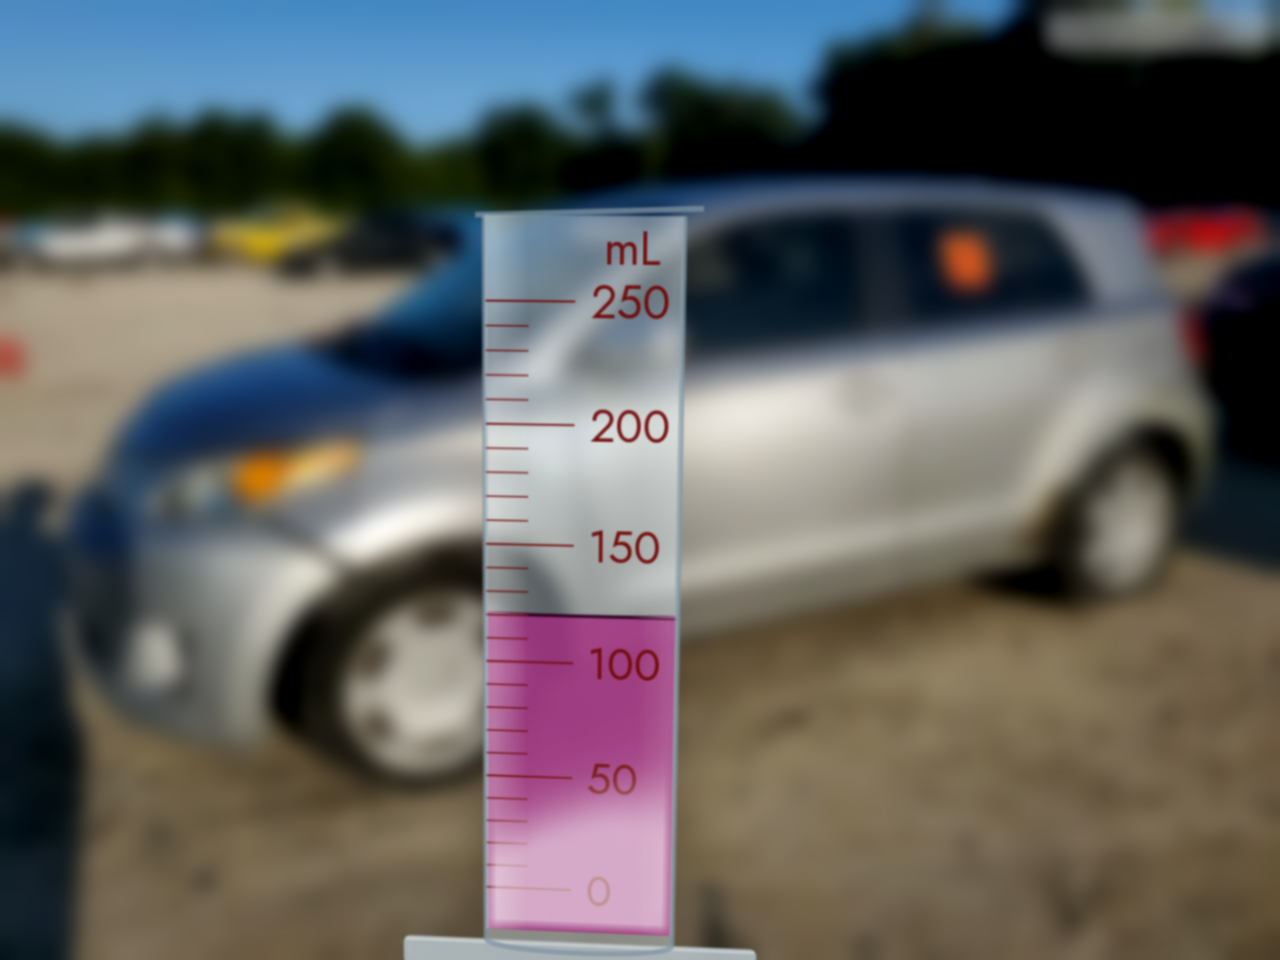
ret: 120 (mL)
